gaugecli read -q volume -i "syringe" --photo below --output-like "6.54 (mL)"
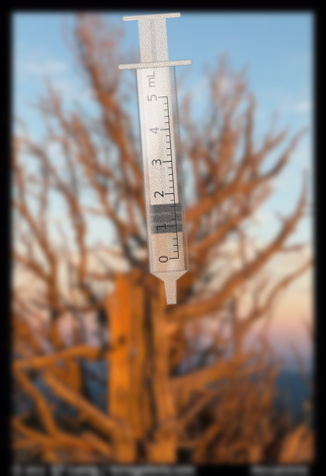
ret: 0.8 (mL)
